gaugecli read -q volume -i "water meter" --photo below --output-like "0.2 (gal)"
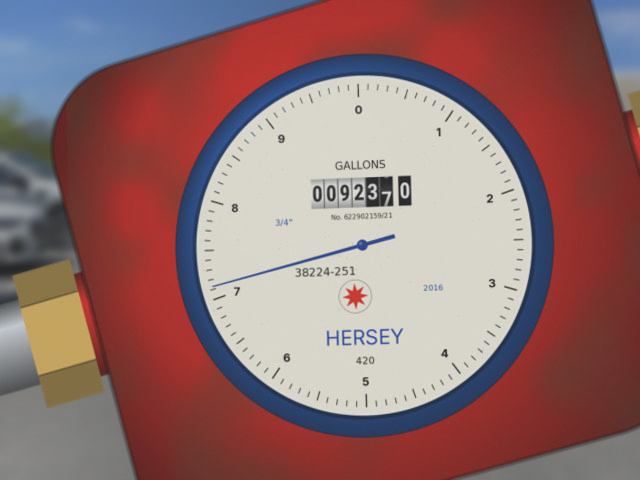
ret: 92367.1 (gal)
